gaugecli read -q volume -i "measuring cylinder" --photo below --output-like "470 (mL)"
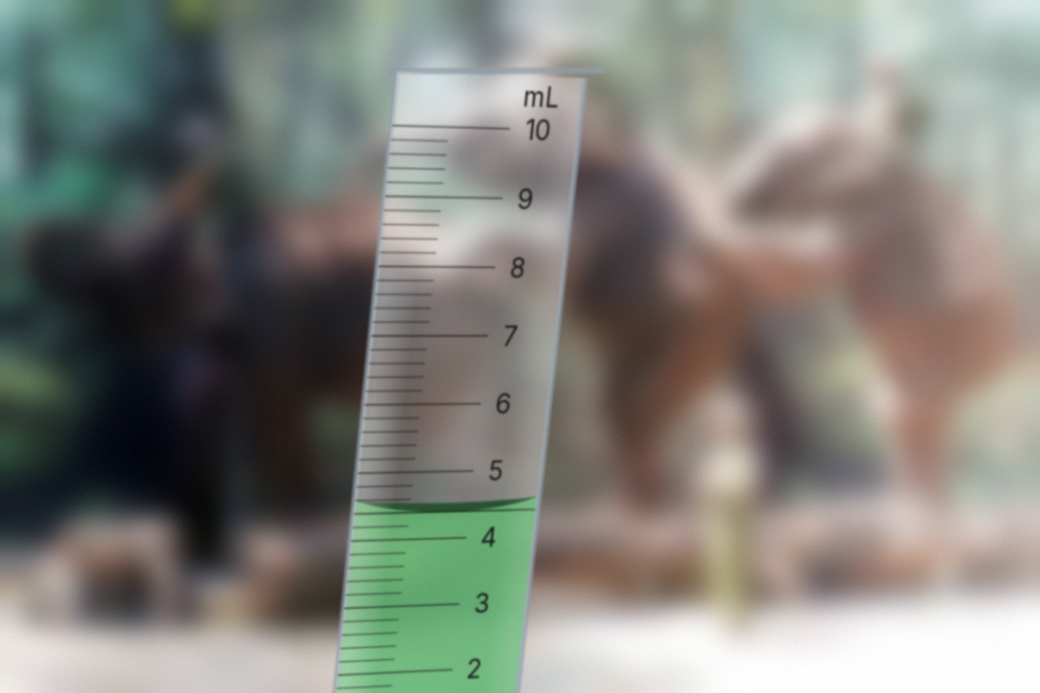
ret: 4.4 (mL)
